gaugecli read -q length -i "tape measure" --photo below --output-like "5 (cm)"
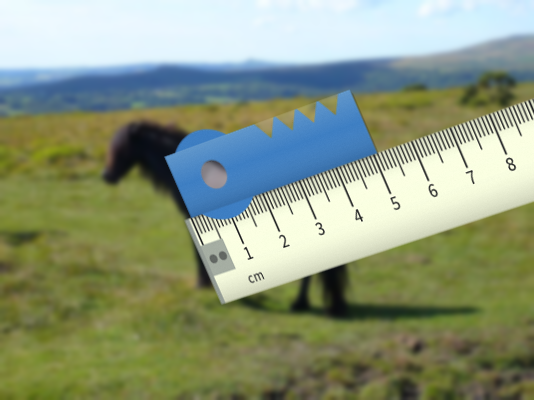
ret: 5.1 (cm)
